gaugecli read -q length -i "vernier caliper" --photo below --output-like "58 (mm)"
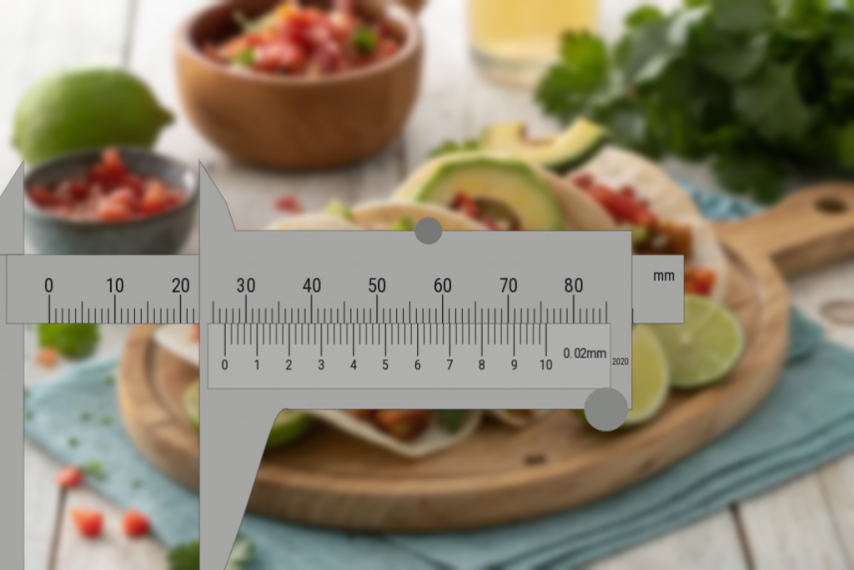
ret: 26.8 (mm)
